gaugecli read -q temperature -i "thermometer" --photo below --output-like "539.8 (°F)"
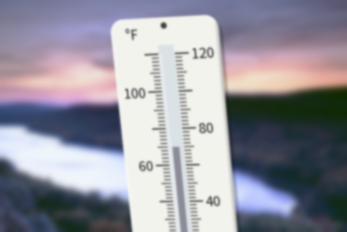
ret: 70 (°F)
